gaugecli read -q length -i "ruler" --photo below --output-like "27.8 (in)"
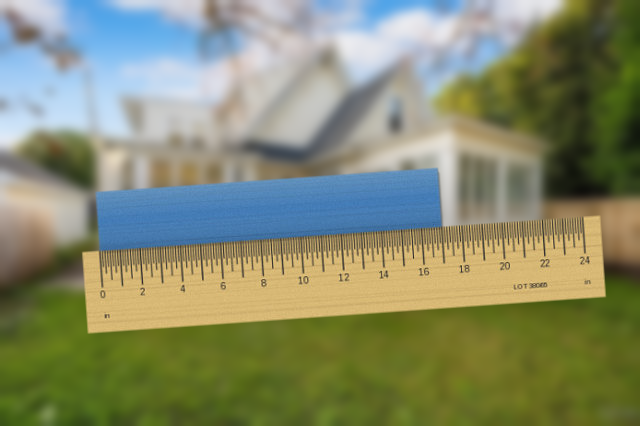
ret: 17 (in)
